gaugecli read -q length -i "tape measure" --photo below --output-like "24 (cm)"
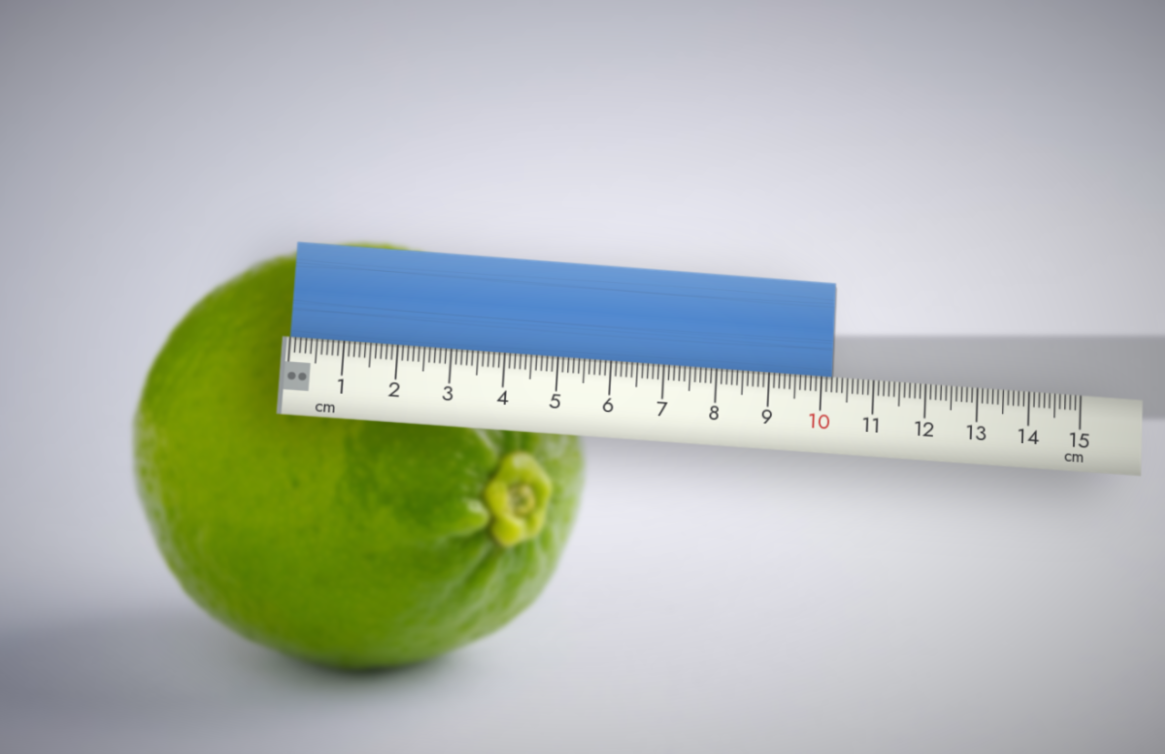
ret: 10.2 (cm)
